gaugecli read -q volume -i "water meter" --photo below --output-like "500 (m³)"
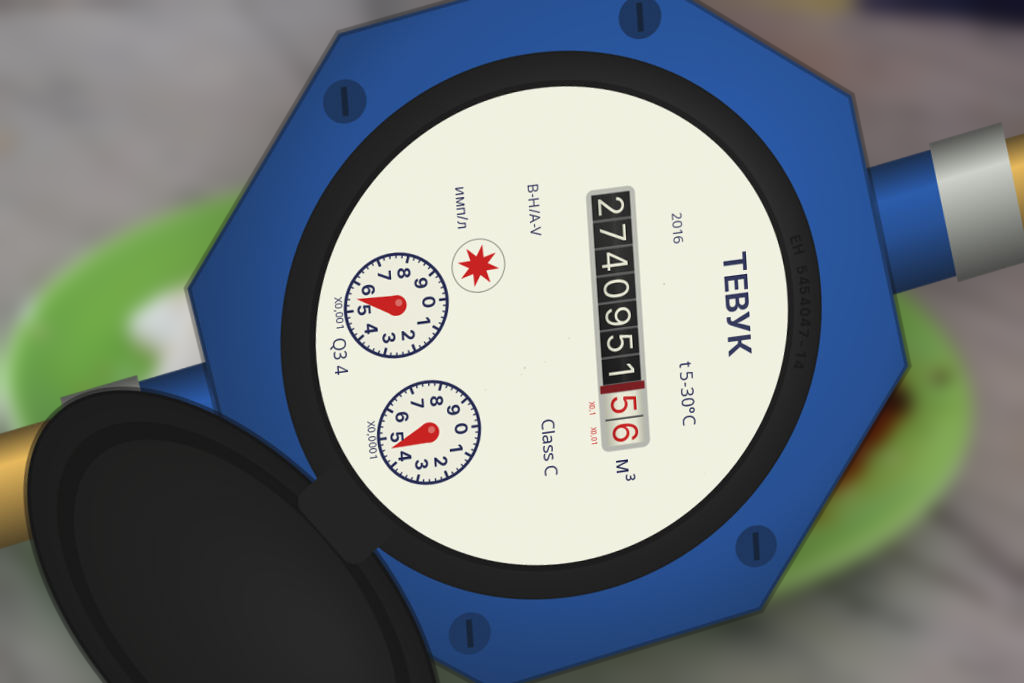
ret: 2740951.5654 (m³)
